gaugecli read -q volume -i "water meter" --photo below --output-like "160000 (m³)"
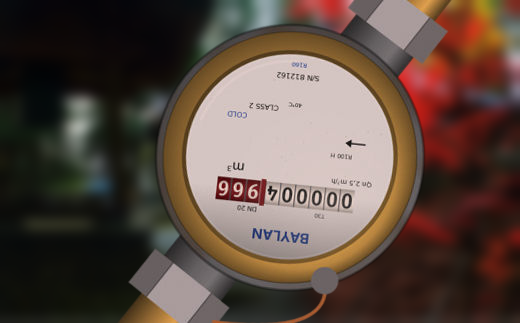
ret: 4.966 (m³)
